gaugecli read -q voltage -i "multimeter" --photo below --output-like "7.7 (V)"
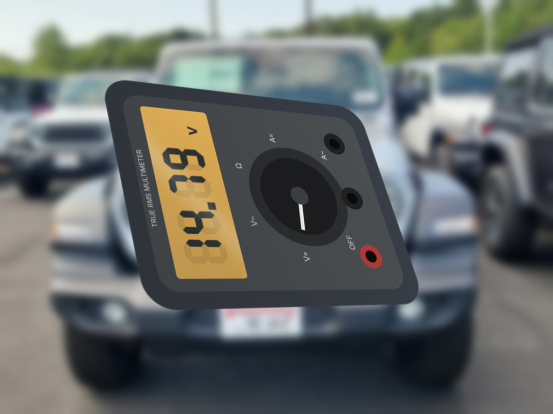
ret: 14.79 (V)
